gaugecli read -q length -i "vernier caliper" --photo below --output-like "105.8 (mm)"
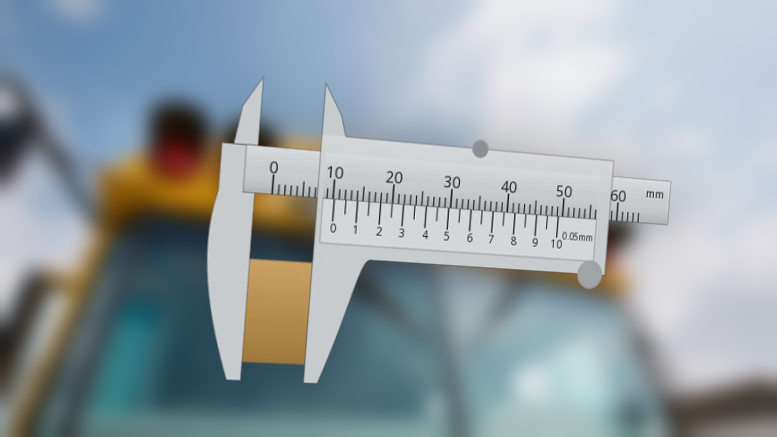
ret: 10.2 (mm)
